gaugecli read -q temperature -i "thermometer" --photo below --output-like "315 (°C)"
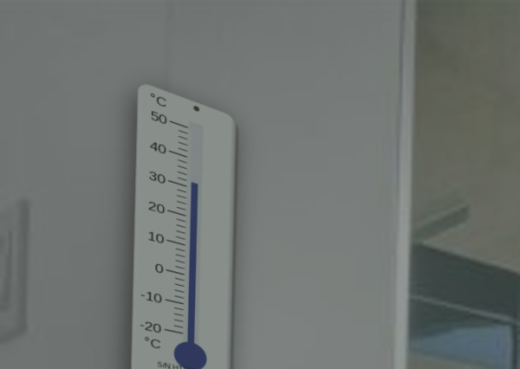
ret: 32 (°C)
